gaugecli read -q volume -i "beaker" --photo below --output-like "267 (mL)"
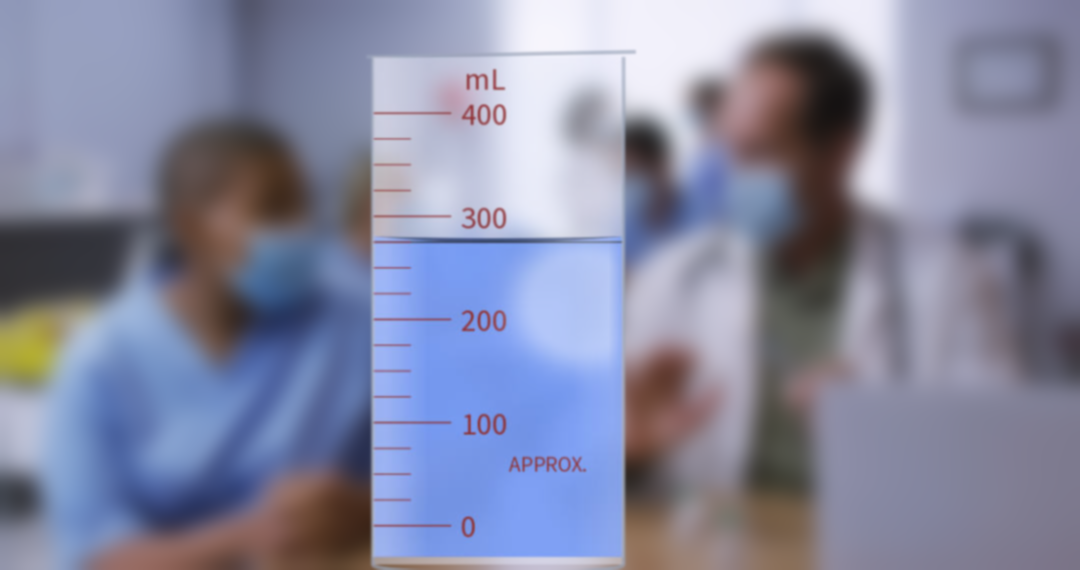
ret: 275 (mL)
